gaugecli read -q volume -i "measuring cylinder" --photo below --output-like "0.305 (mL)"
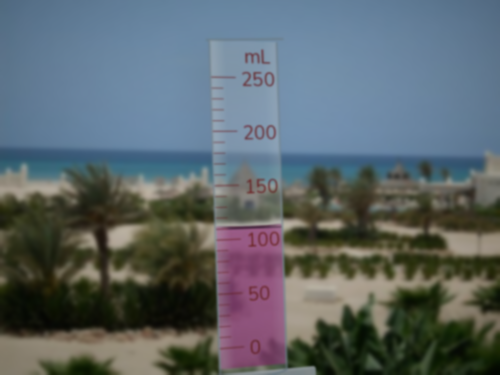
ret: 110 (mL)
